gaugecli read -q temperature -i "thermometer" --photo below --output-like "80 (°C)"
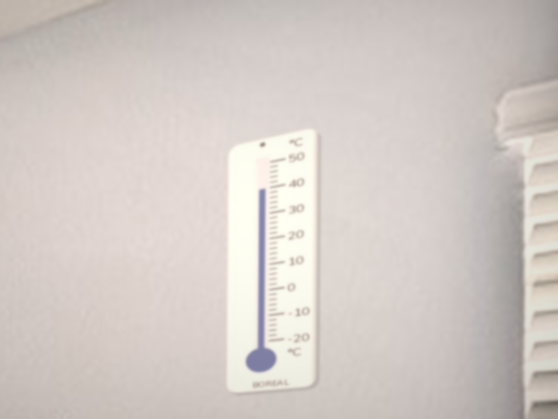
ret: 40 (°C)
